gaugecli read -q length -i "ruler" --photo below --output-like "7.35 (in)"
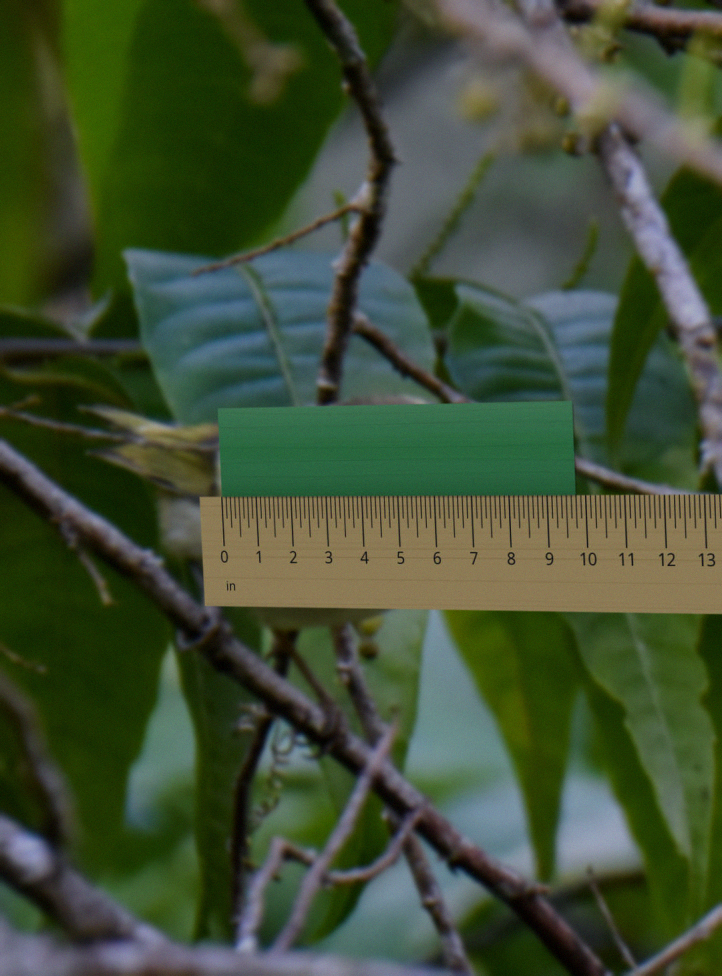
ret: 9.75 (in)
